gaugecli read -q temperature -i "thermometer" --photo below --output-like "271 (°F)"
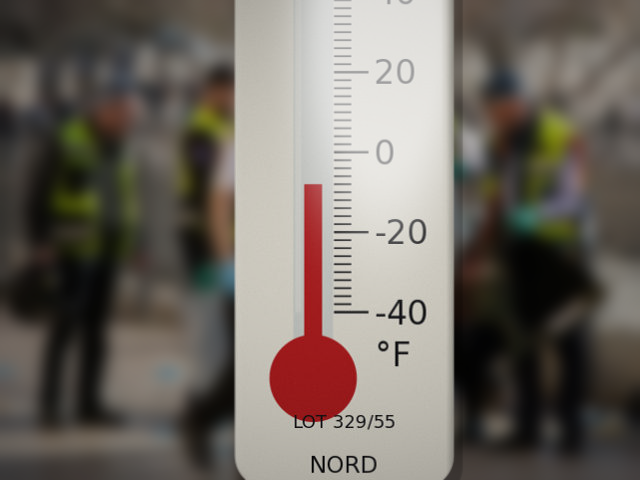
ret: -8 (°F)
